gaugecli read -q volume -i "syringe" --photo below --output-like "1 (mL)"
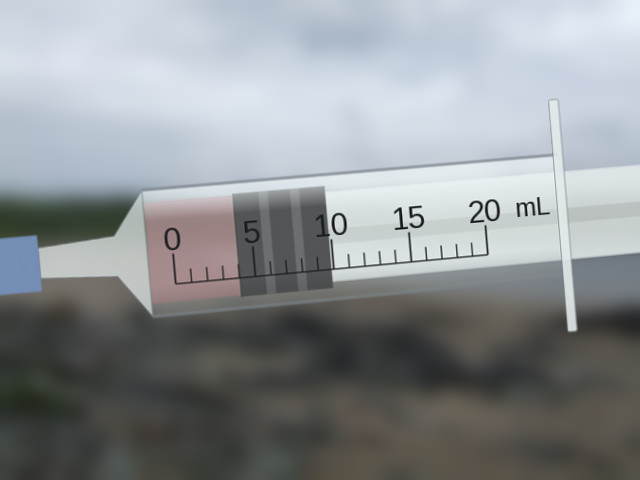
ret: 4 (mL)
